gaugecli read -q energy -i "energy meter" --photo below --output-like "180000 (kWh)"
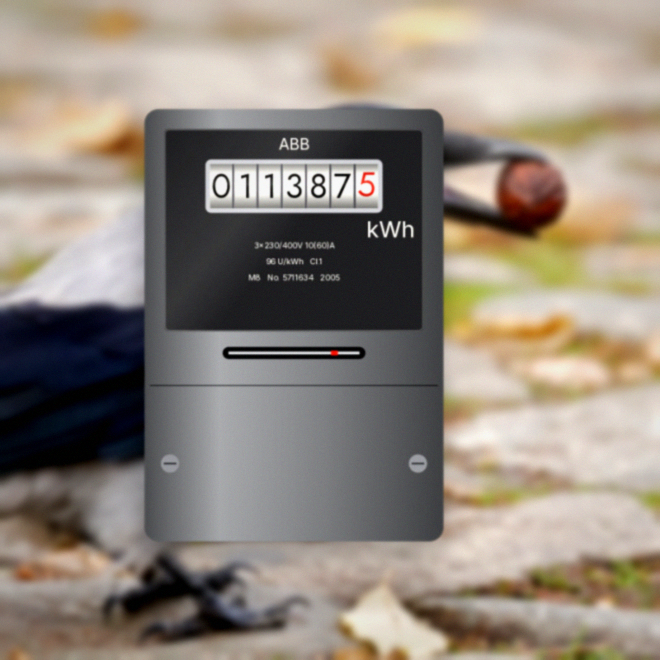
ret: 11387.5 (kWh)
